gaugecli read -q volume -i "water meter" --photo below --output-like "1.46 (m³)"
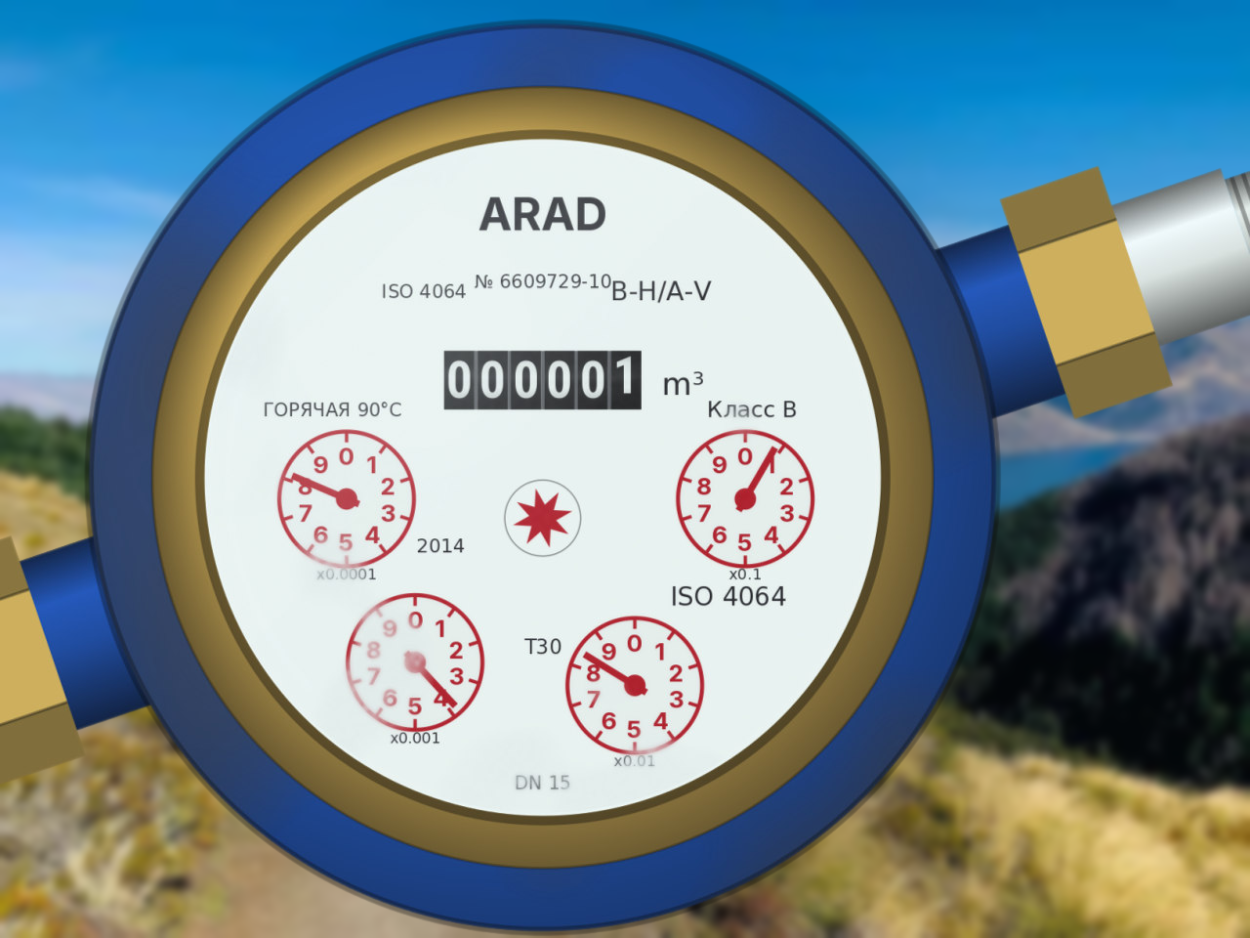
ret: 1.0838 (m³)
